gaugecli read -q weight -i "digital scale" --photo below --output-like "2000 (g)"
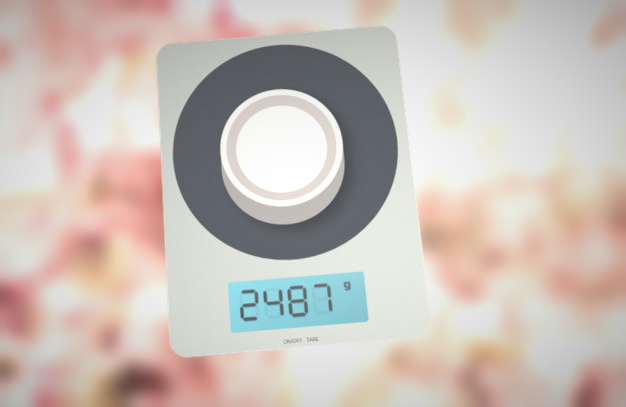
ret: 2487 (g)
